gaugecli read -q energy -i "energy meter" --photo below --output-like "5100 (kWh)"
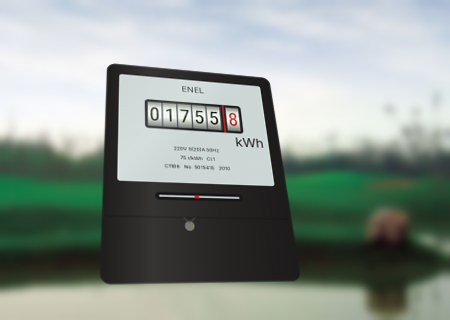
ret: 1755.8 (kWh)
